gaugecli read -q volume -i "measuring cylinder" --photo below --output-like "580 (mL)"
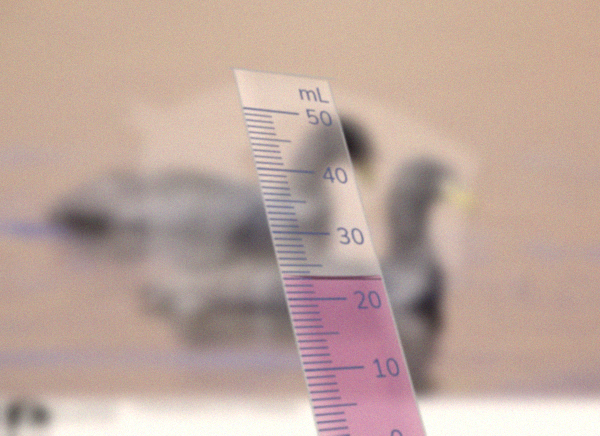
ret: 23 (mL)
